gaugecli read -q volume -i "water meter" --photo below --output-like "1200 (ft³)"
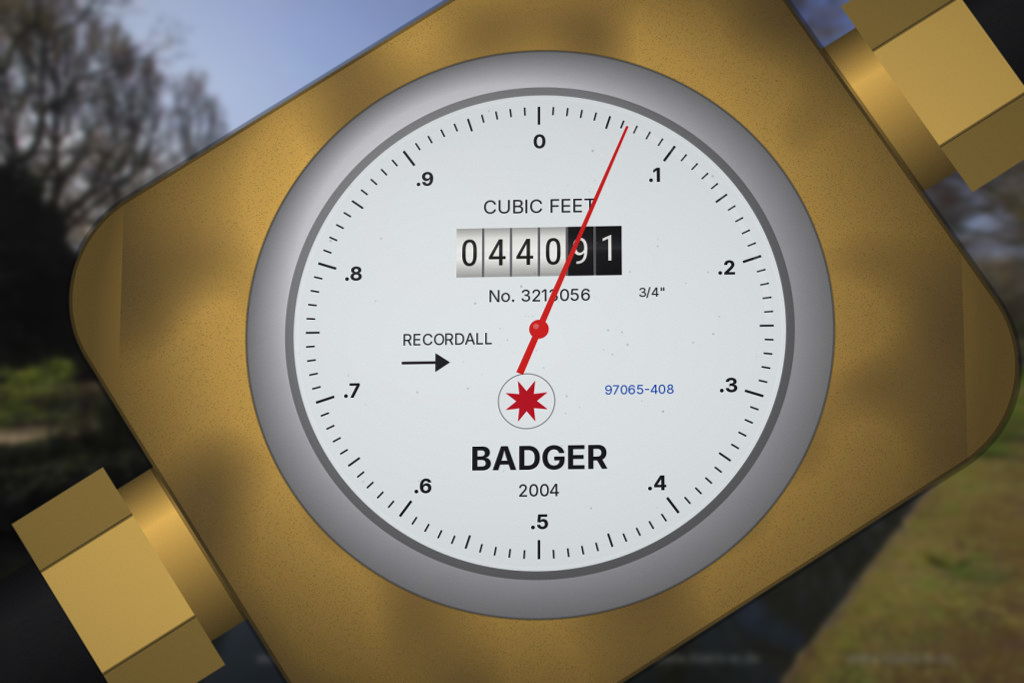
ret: 44091.06 (ft³)
